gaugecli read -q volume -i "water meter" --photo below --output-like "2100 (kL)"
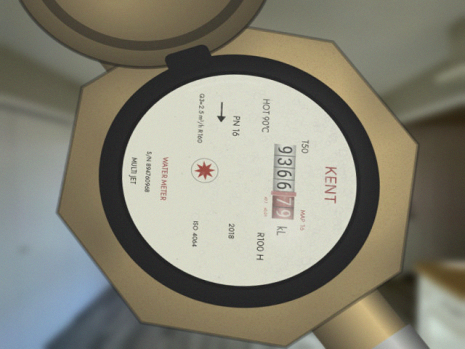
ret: 9366.79 (kL)
